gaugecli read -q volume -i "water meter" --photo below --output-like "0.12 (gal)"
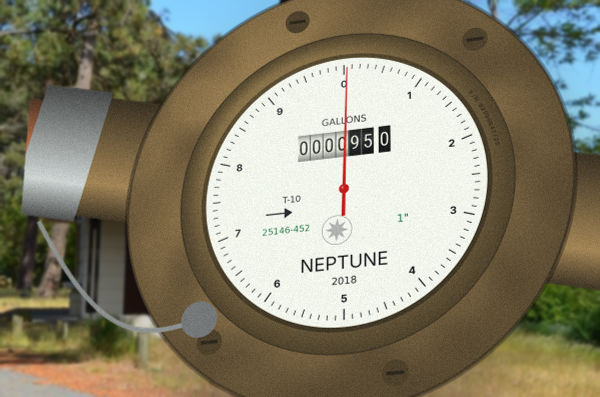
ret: 950.0 (gal)
